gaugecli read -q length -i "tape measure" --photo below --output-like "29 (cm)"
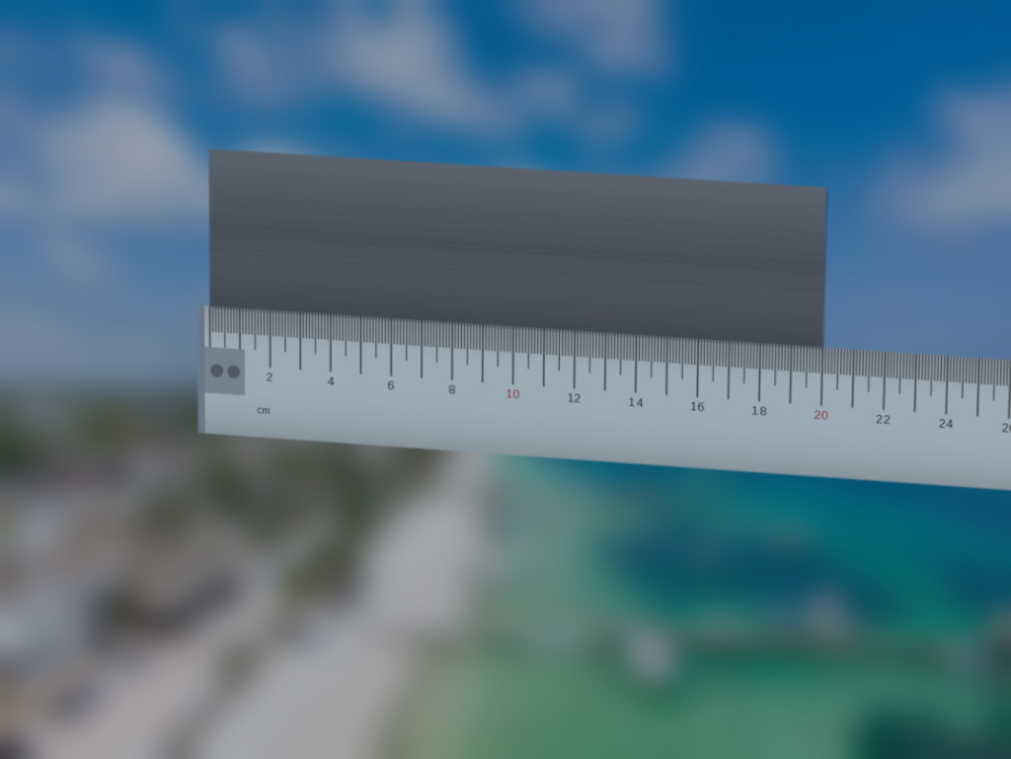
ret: 20 (cm)
